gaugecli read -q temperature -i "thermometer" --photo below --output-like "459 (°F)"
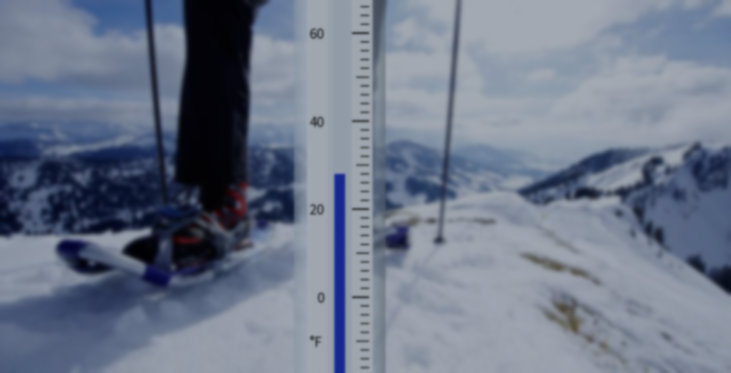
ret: 28 (°F)
